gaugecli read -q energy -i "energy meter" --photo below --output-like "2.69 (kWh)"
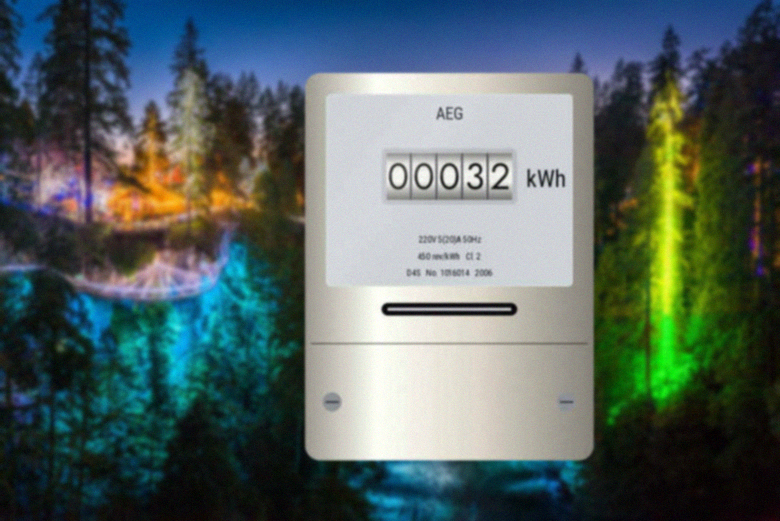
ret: 32 (kWh)
